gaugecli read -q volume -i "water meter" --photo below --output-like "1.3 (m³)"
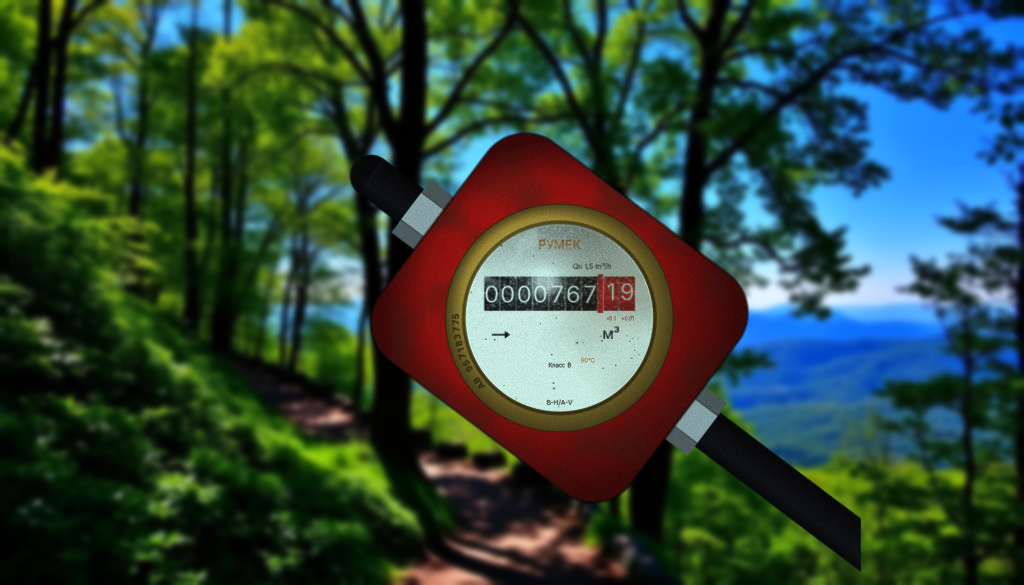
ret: 767.19 (m³)
